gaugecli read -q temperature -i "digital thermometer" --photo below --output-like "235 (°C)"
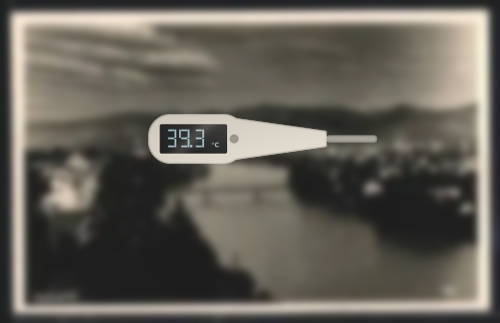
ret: 39.3 (°C)
